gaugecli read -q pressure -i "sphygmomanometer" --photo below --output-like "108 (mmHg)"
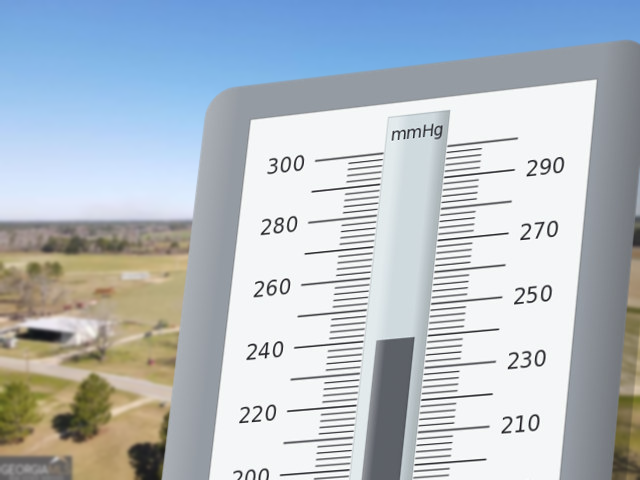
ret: 240 (mmHg)
